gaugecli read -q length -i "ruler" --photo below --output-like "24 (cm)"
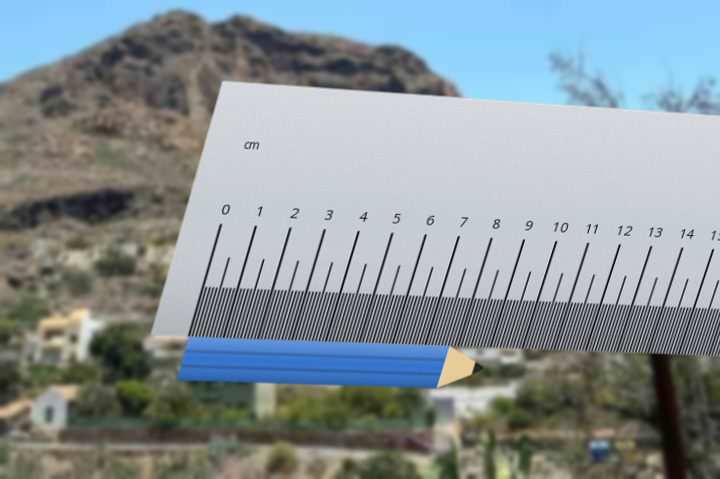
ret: 9 (cm)
